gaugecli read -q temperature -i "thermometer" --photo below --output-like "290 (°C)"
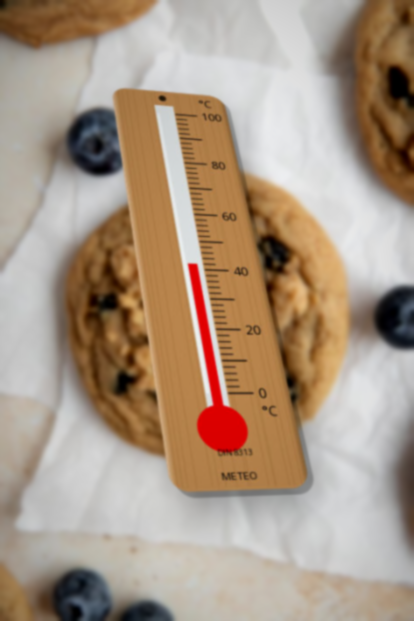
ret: 42 (°C)
